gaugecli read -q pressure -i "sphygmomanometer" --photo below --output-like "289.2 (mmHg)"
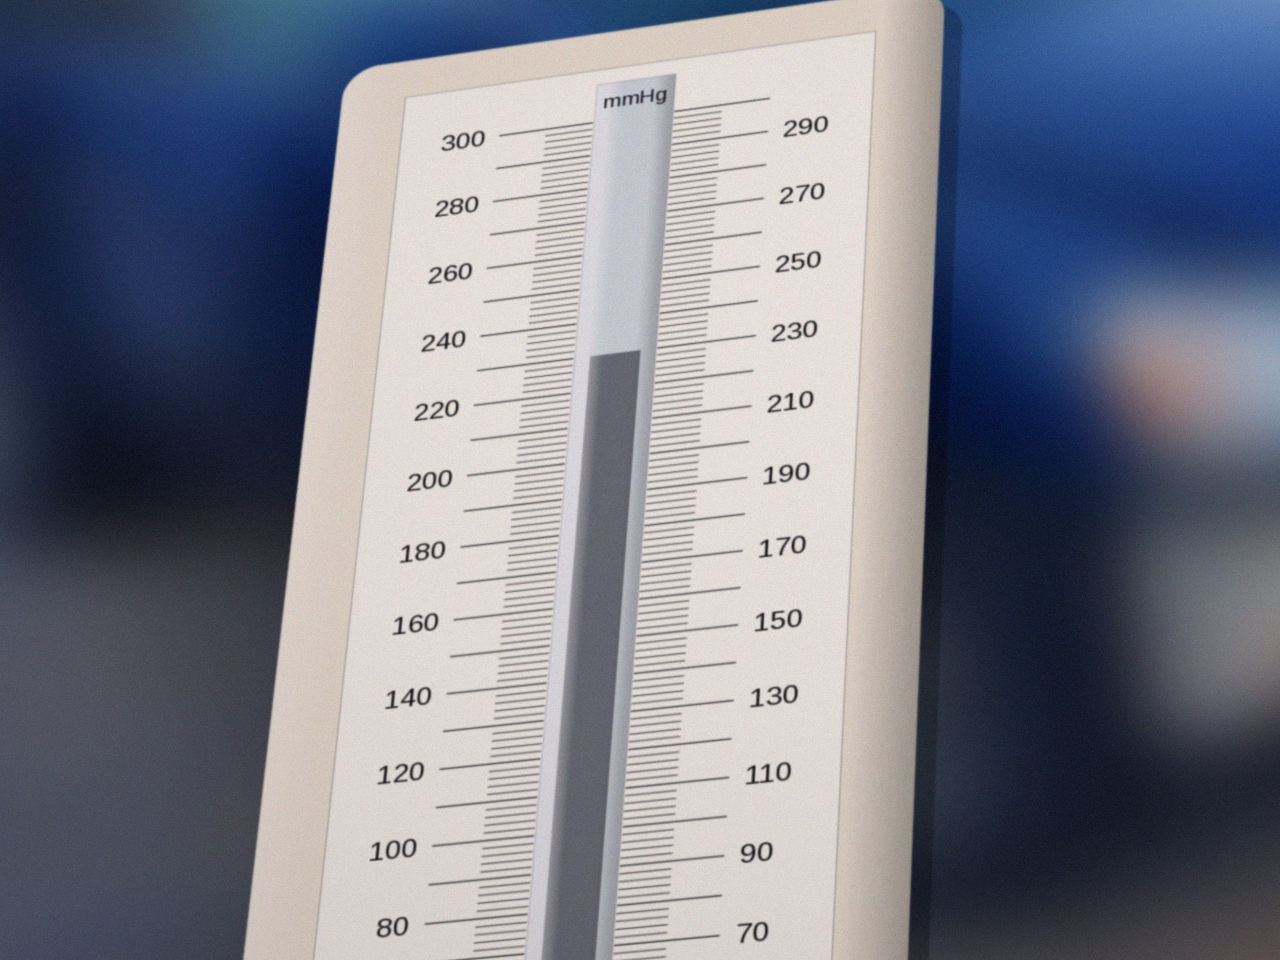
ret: 230 (mmHg)
